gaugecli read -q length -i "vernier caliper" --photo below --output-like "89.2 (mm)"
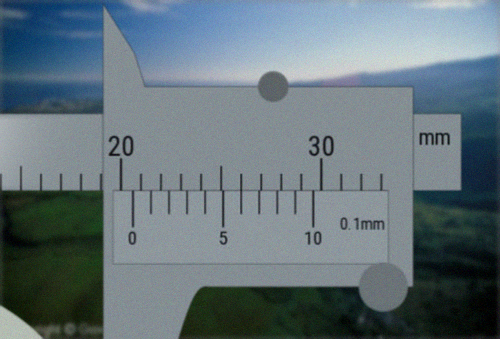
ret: 20.6 (mm)
